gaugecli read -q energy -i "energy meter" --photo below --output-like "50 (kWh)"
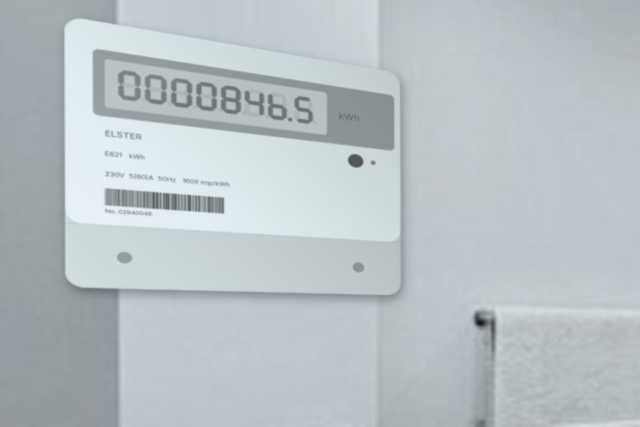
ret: 846.5 (kWh)
